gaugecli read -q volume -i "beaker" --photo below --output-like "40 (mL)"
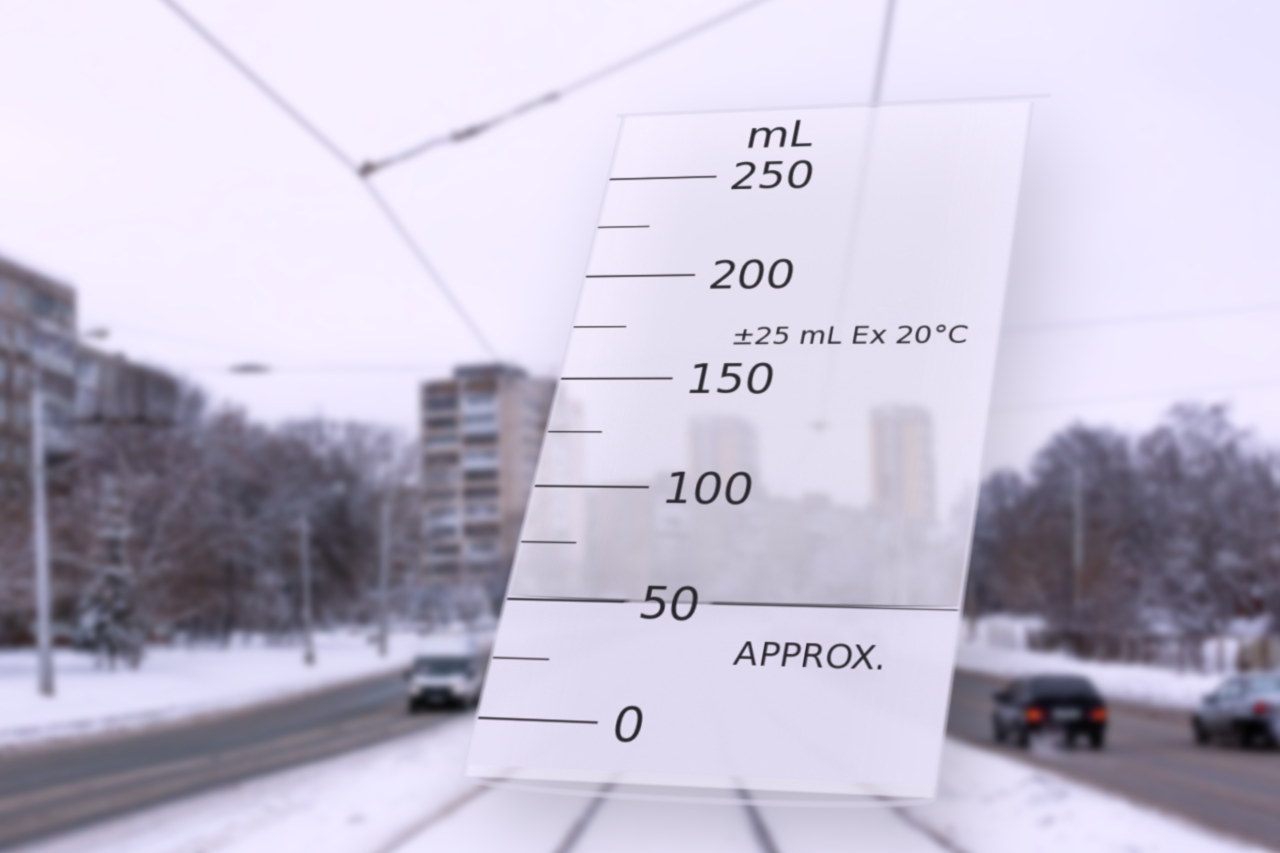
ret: 50 (mL)
